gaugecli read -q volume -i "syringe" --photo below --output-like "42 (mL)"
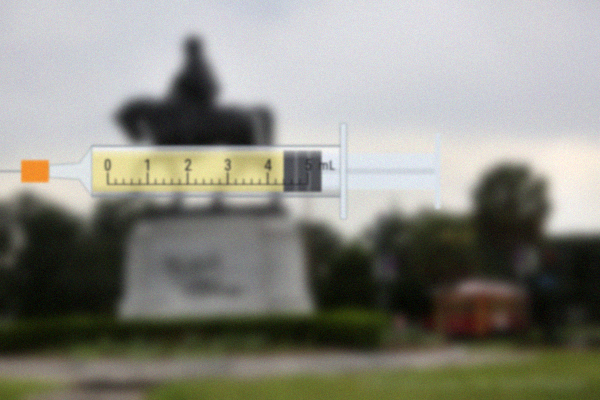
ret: 4.4 (mL)
